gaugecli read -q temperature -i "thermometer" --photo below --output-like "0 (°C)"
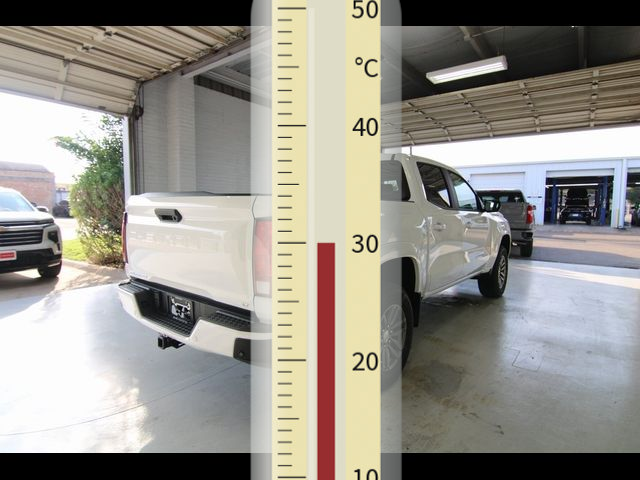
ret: 30 (°C)
